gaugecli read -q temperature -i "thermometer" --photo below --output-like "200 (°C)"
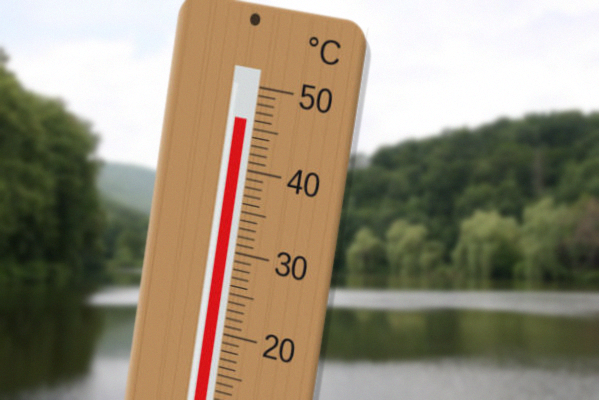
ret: 46 (°C)
